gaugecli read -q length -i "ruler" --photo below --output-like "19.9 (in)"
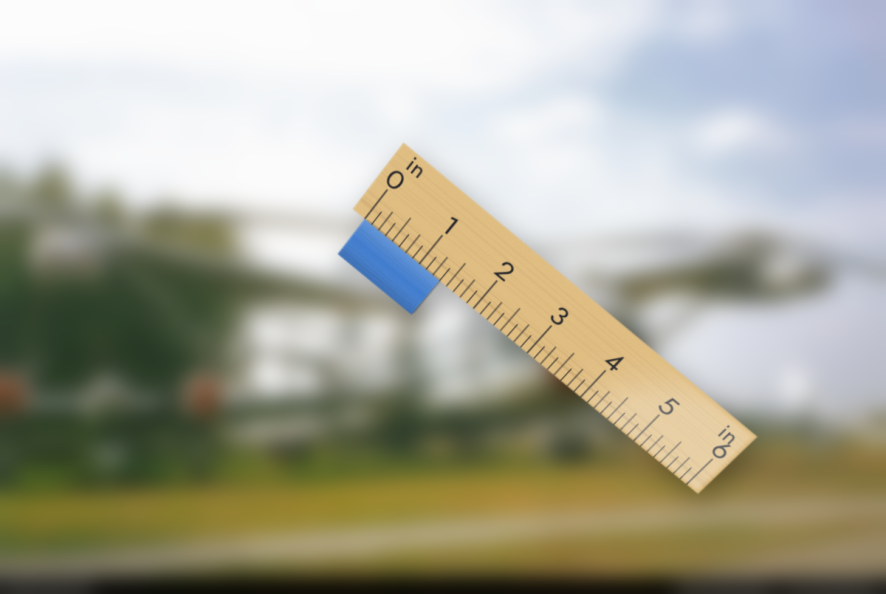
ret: 1.375 (in)
